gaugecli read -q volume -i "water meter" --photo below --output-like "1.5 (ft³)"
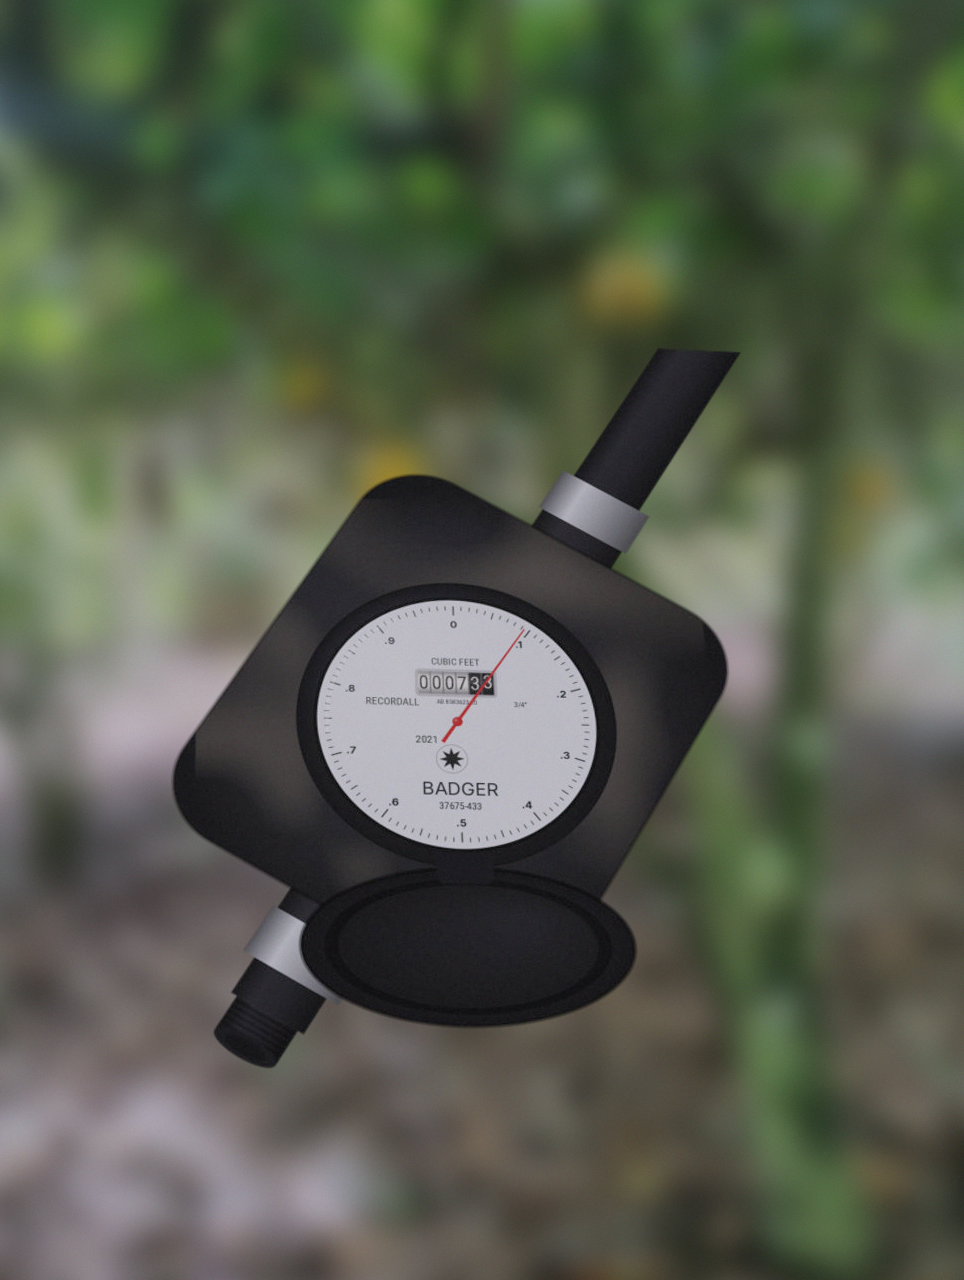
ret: 733.09 (ft³)
